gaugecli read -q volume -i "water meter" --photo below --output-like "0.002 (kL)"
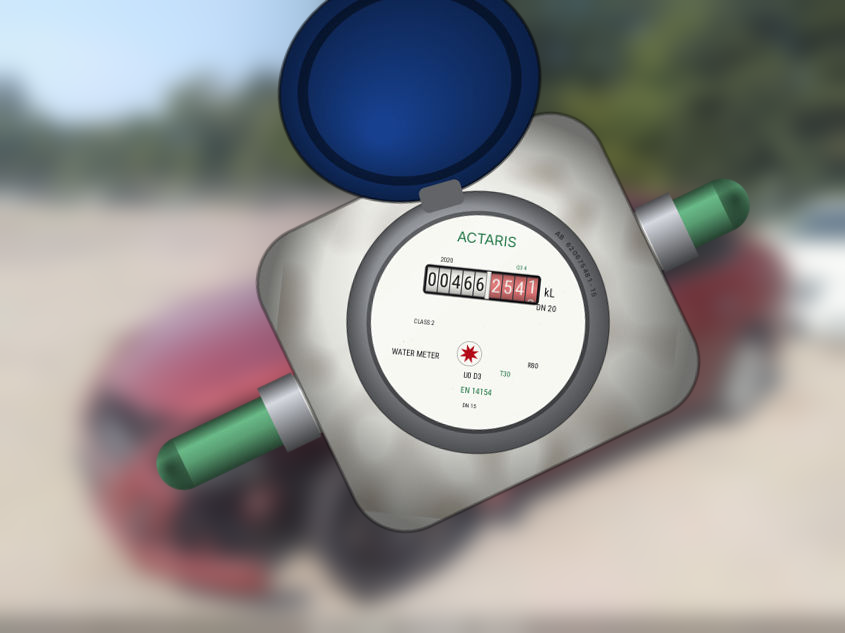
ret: 466.2541 (kL)
